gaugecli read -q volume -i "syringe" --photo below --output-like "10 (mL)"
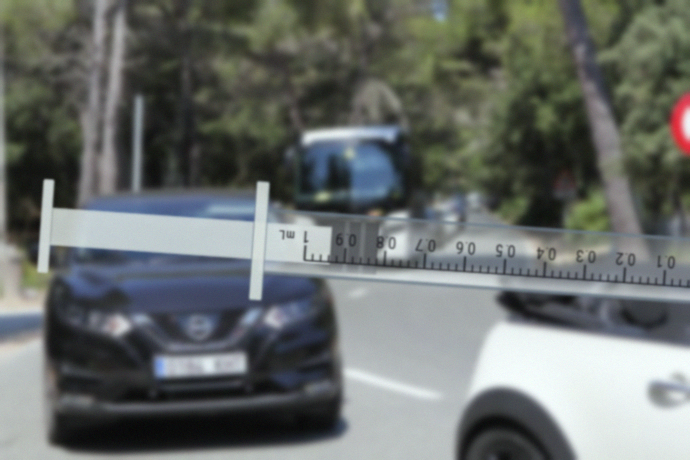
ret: 0.82 (mL)
